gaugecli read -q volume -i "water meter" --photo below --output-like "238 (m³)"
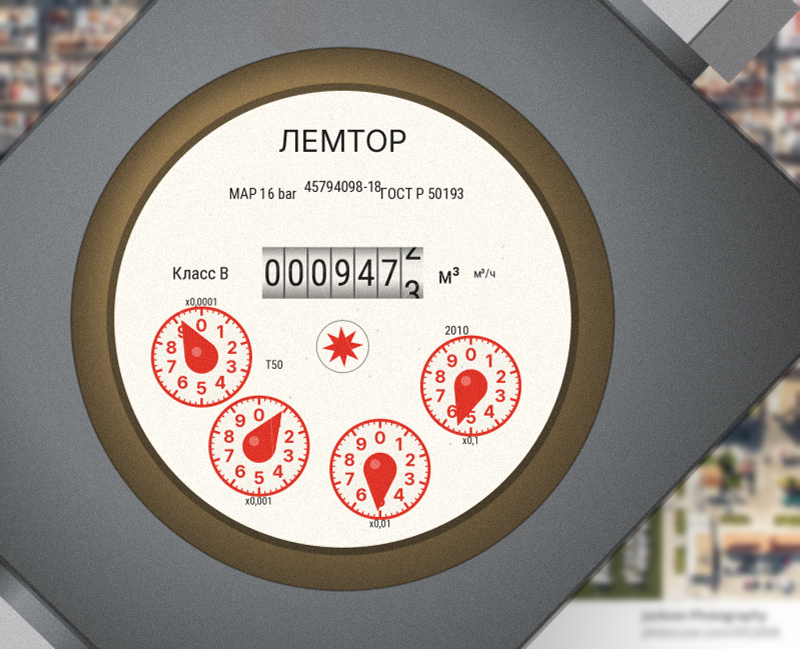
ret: 9472.5509 (m³)
